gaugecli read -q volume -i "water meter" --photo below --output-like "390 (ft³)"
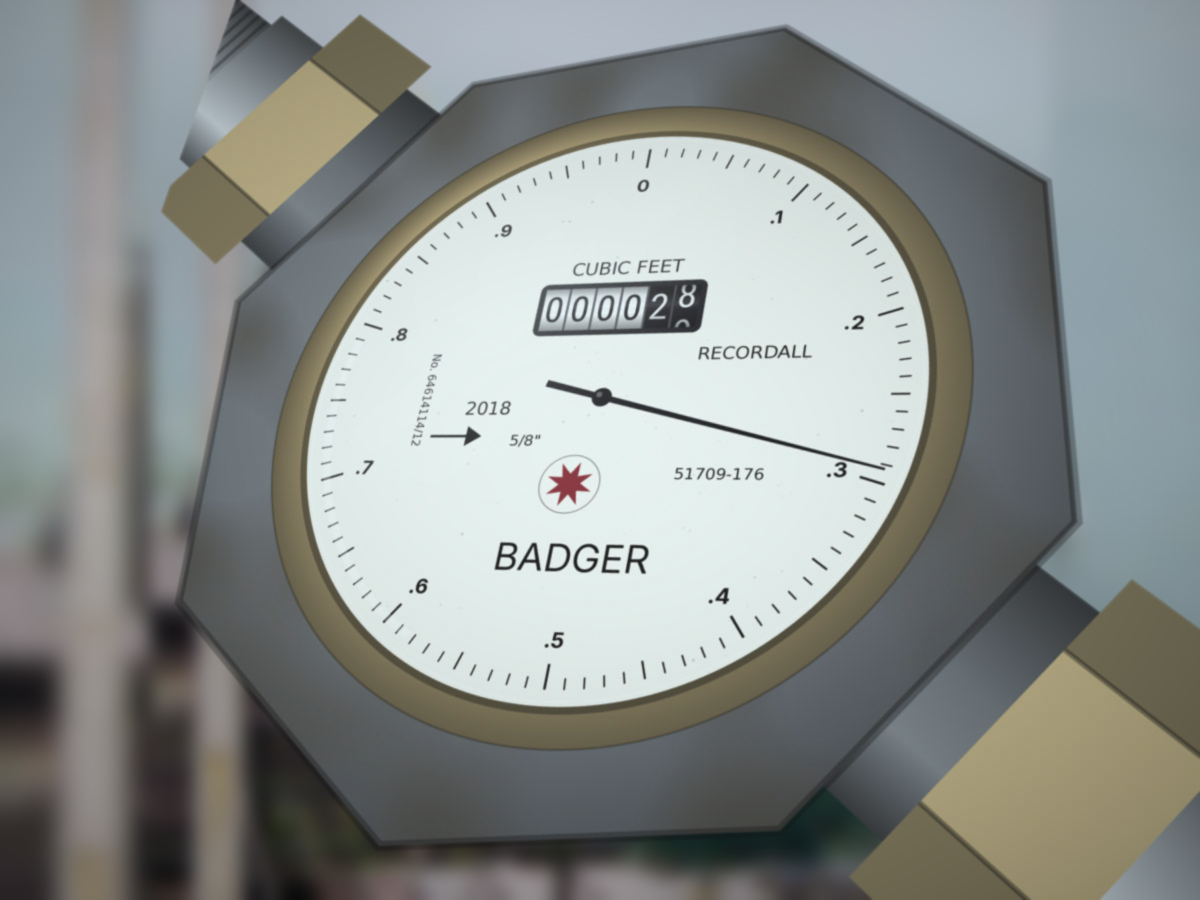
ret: 28.29 (ft³)
